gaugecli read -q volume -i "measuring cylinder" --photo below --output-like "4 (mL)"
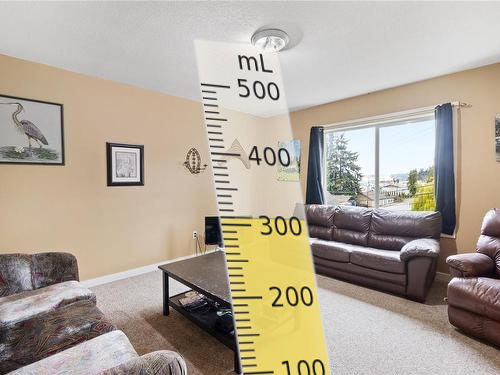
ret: 310 (mL)
